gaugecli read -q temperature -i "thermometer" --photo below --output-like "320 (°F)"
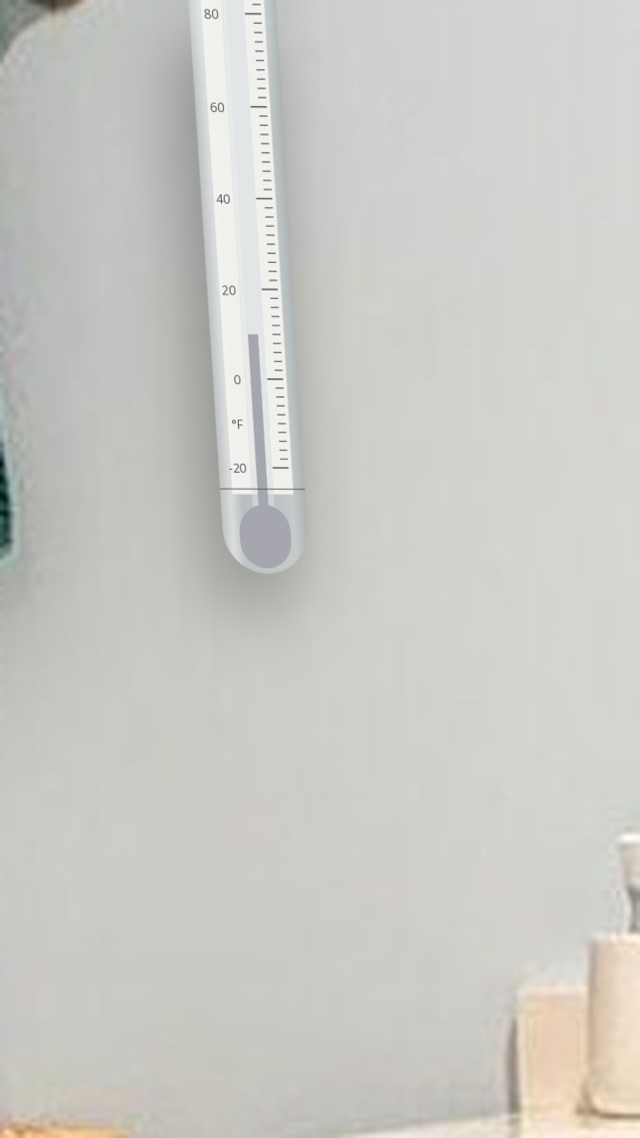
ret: 10 (°F)
